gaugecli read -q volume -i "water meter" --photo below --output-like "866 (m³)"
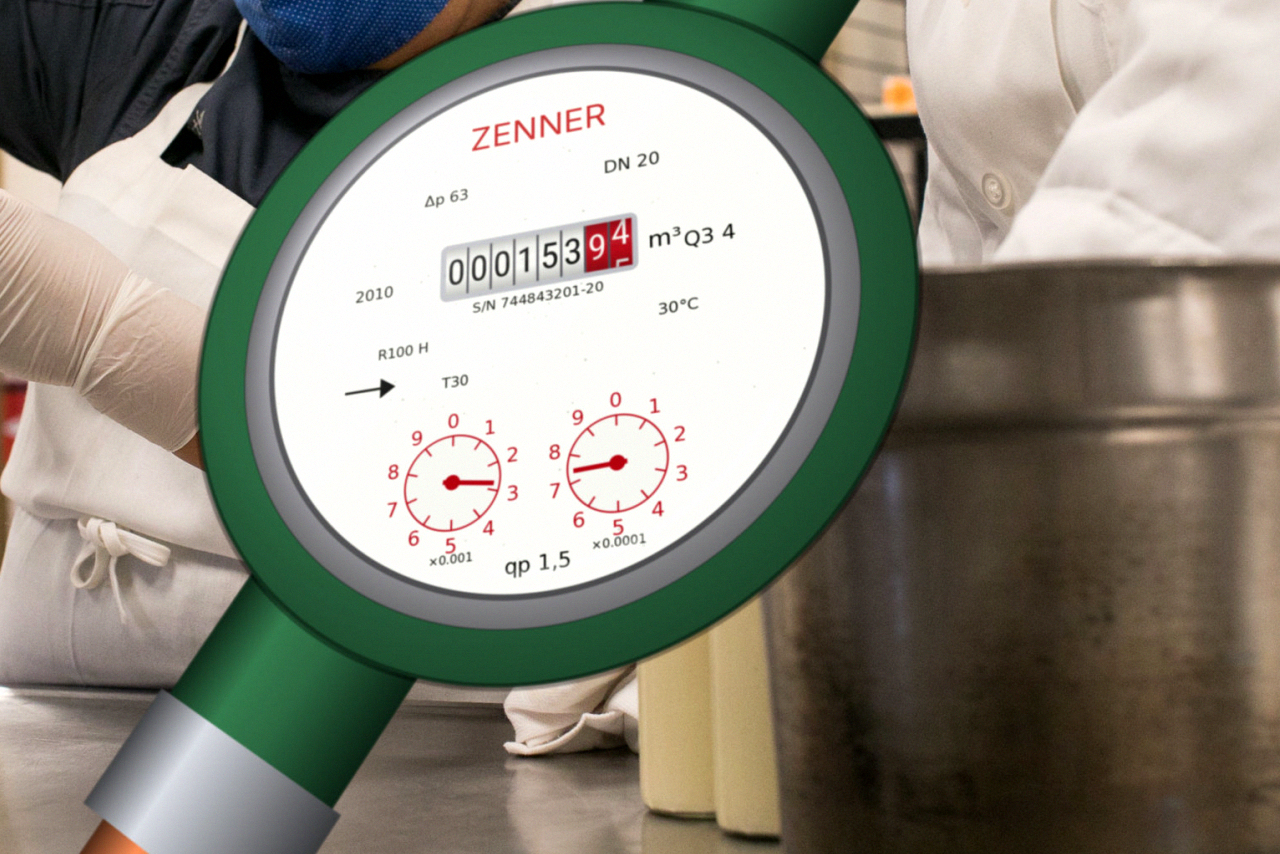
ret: 153.9427 (m³)
